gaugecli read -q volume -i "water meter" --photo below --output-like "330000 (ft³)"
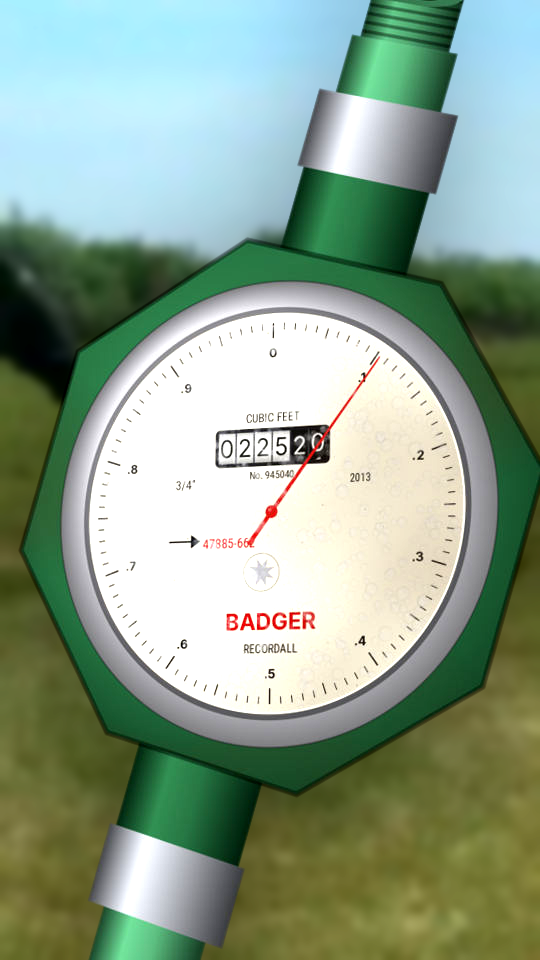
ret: 22520.10 (ft³)
